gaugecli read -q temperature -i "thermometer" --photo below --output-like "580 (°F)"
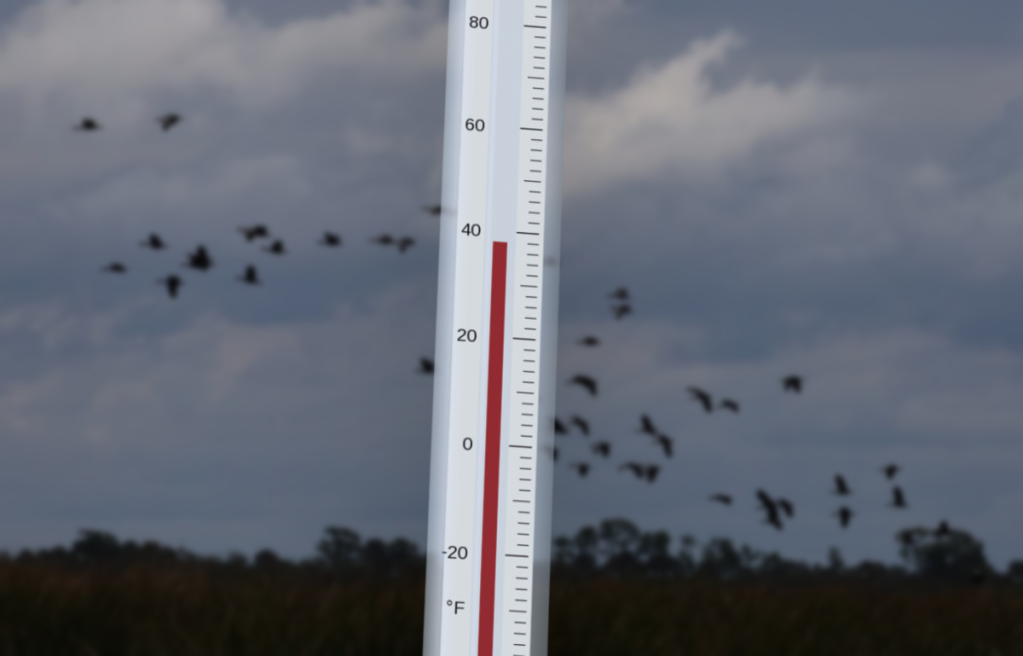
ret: 38 (°F)
